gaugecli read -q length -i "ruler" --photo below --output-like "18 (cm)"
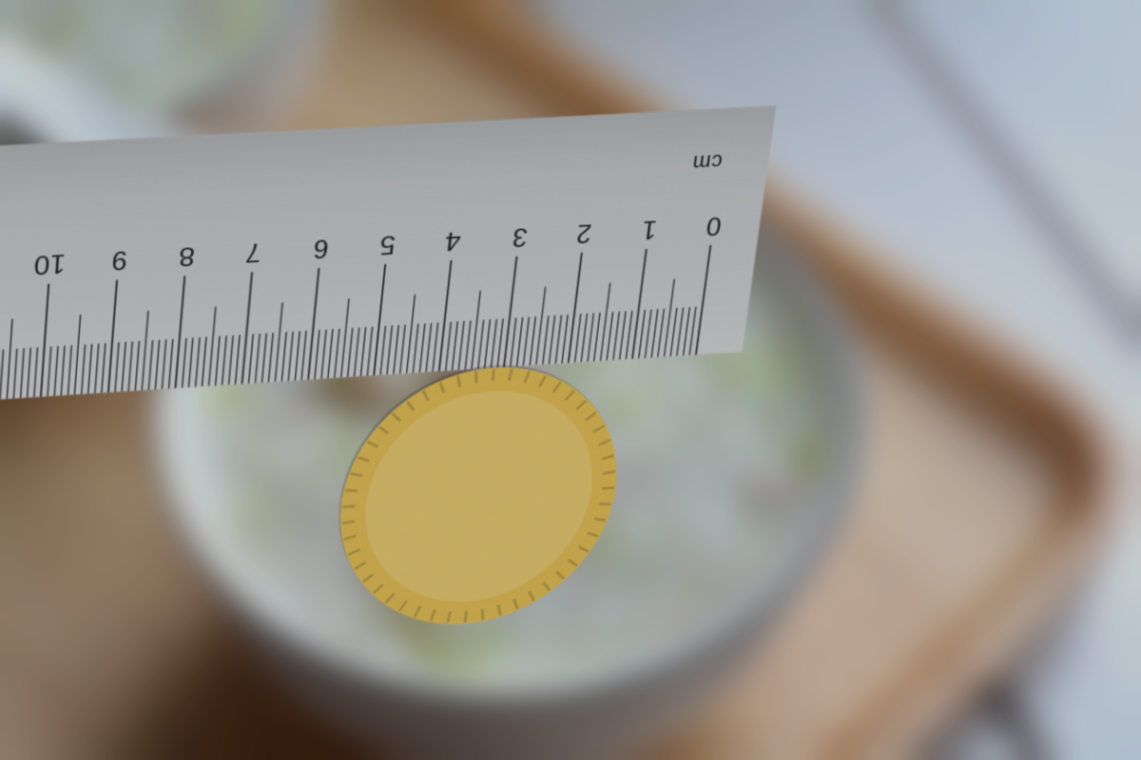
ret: 4.3 (cm)
